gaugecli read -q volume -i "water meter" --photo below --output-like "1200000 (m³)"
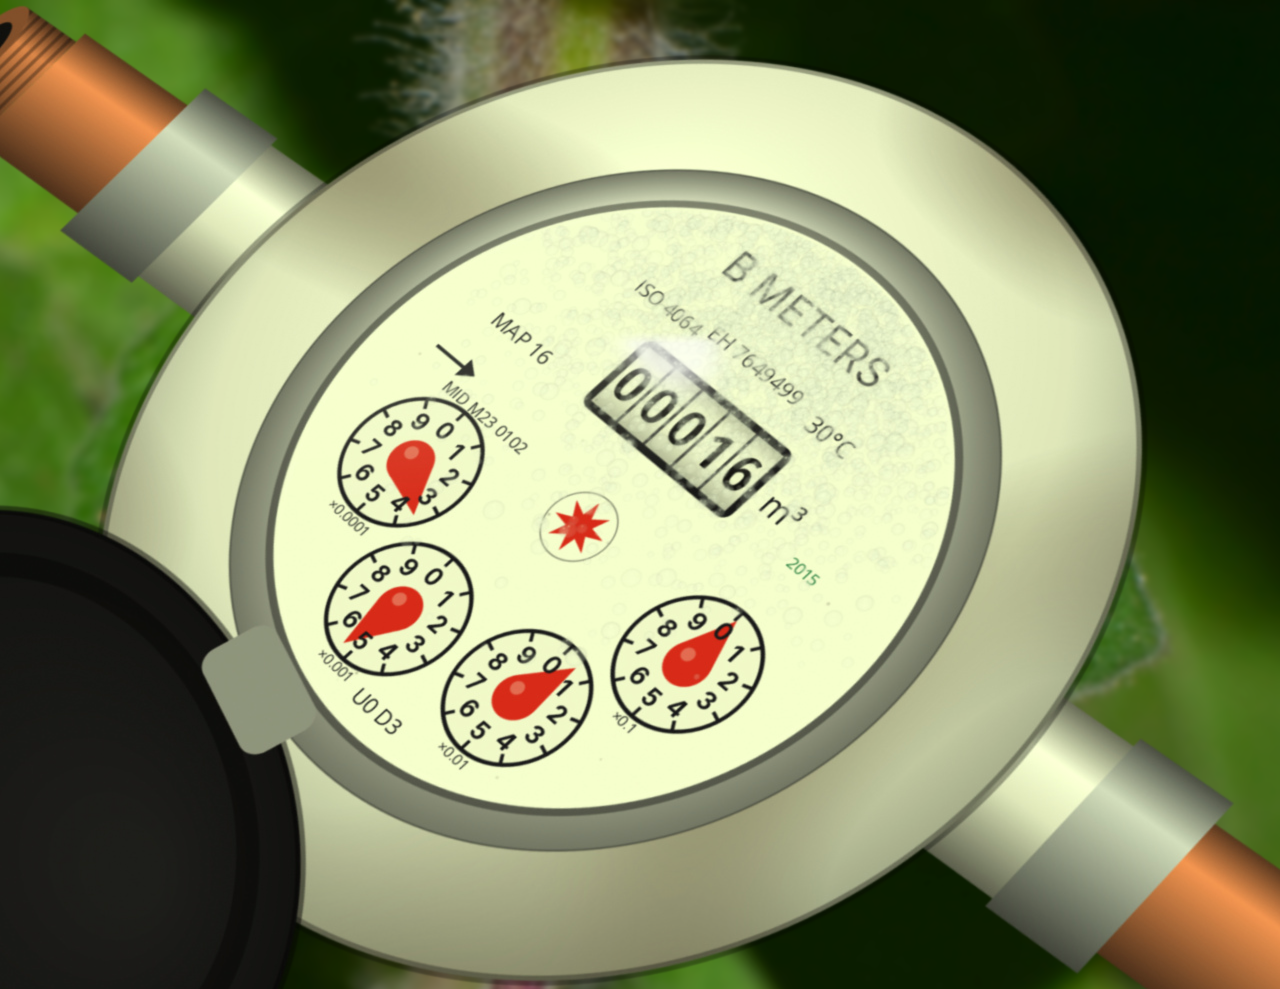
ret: 16.0053 (m³)
